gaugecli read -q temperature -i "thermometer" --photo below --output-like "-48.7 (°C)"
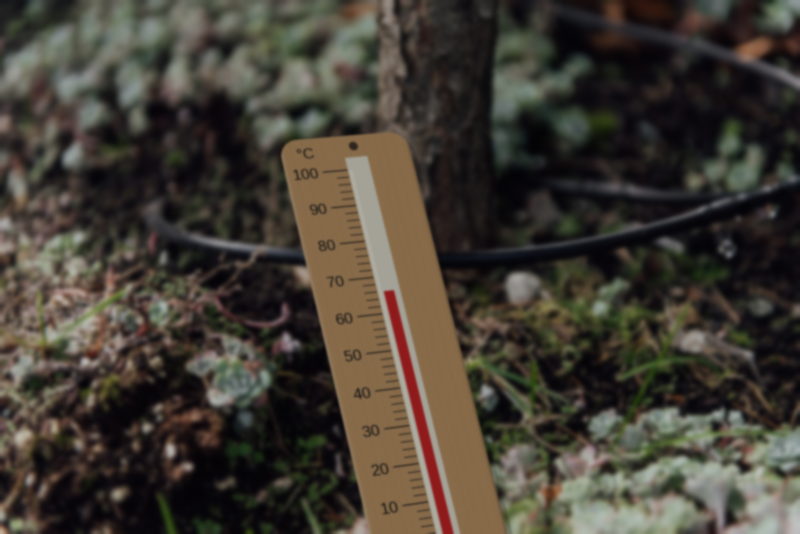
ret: 66 (°C)
